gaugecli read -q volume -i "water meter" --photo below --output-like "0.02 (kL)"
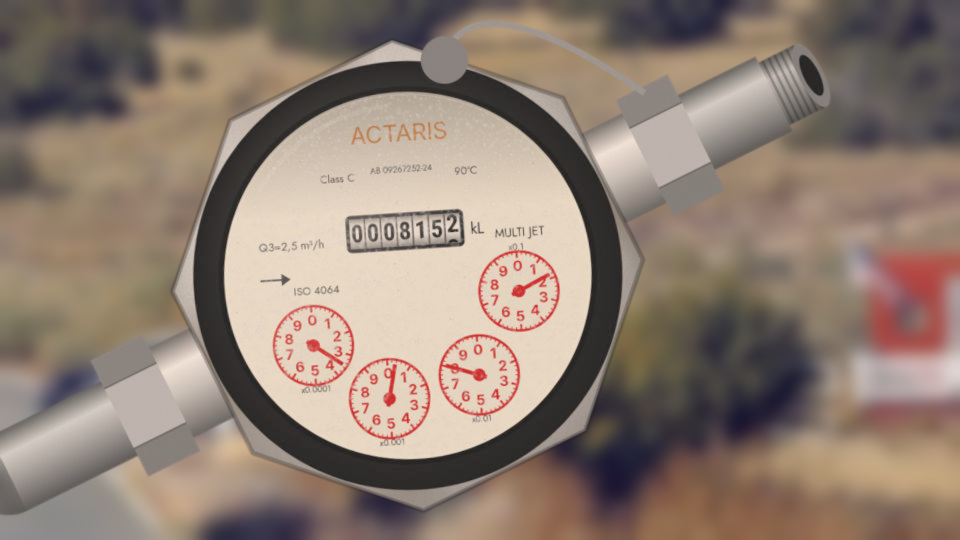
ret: 8152.1803 (kL)
